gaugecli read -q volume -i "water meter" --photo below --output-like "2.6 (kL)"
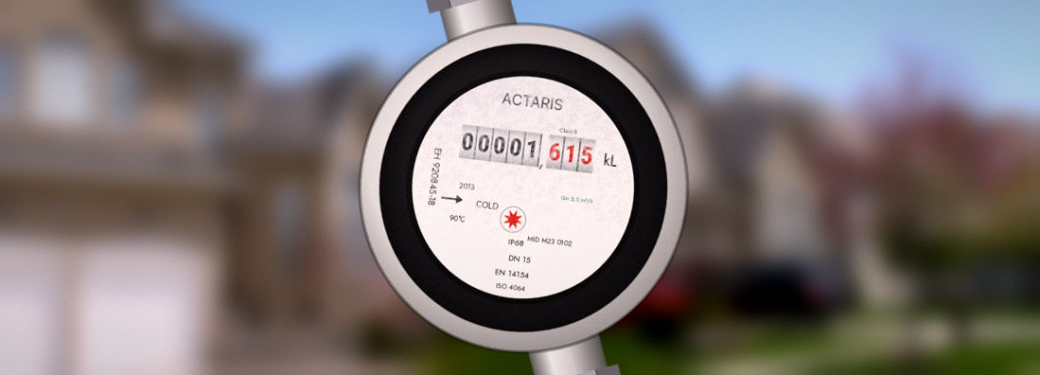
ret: 1.615 (kL)
